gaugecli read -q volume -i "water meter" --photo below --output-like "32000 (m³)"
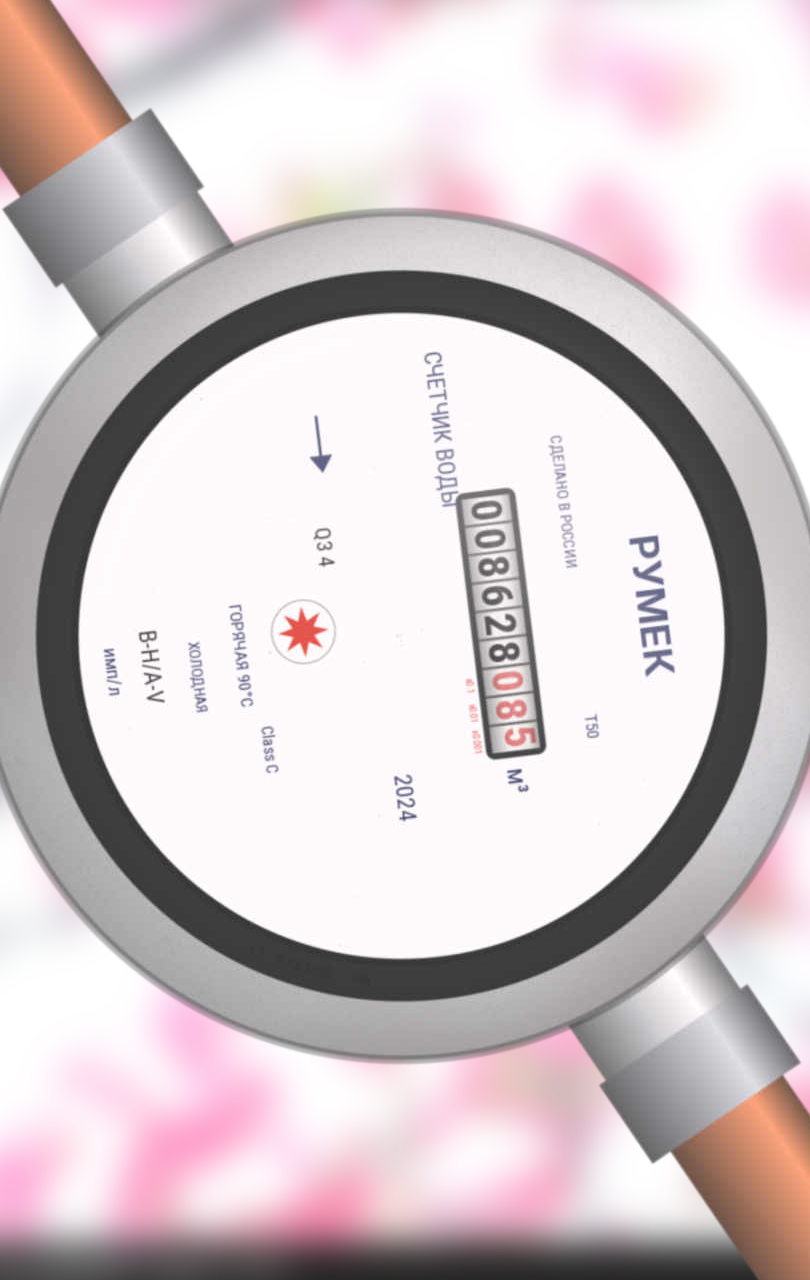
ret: 8628.085 (m³)
